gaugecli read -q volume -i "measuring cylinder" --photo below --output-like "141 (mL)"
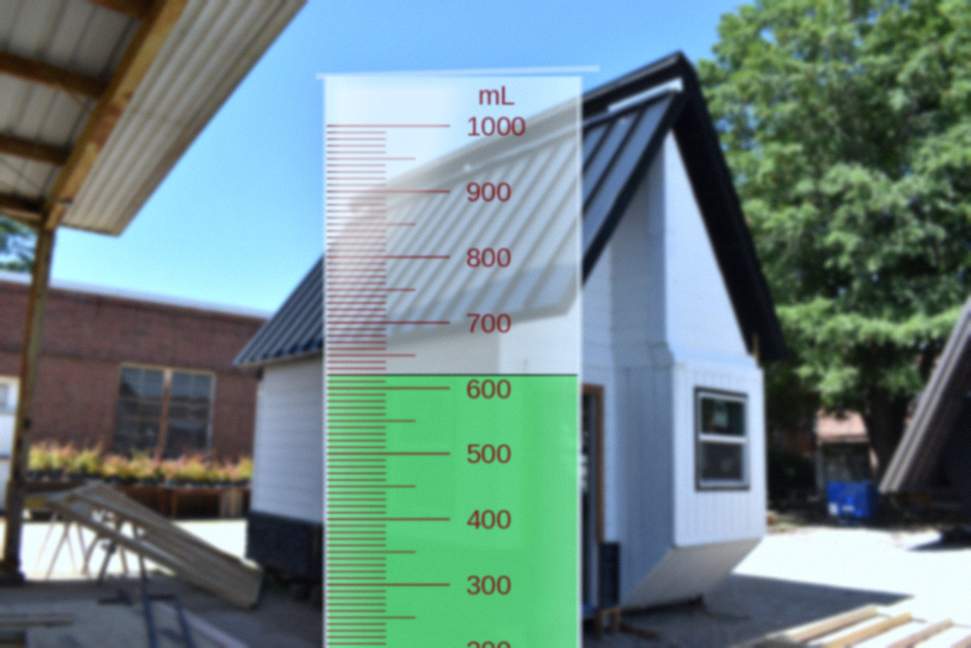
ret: 620 (mL)
